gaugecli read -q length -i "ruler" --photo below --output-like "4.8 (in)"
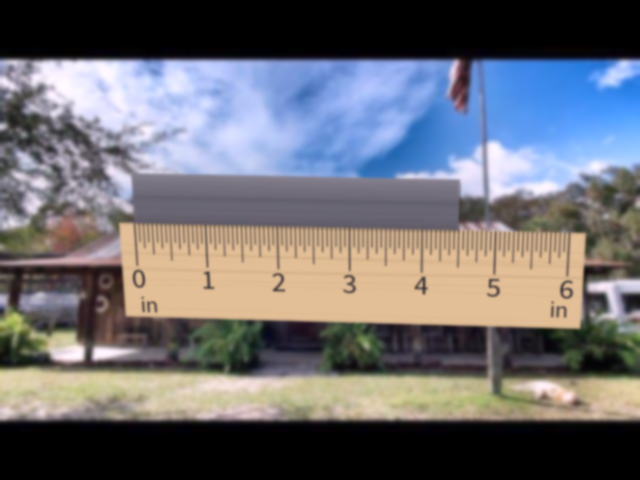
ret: 4.5 (in)
